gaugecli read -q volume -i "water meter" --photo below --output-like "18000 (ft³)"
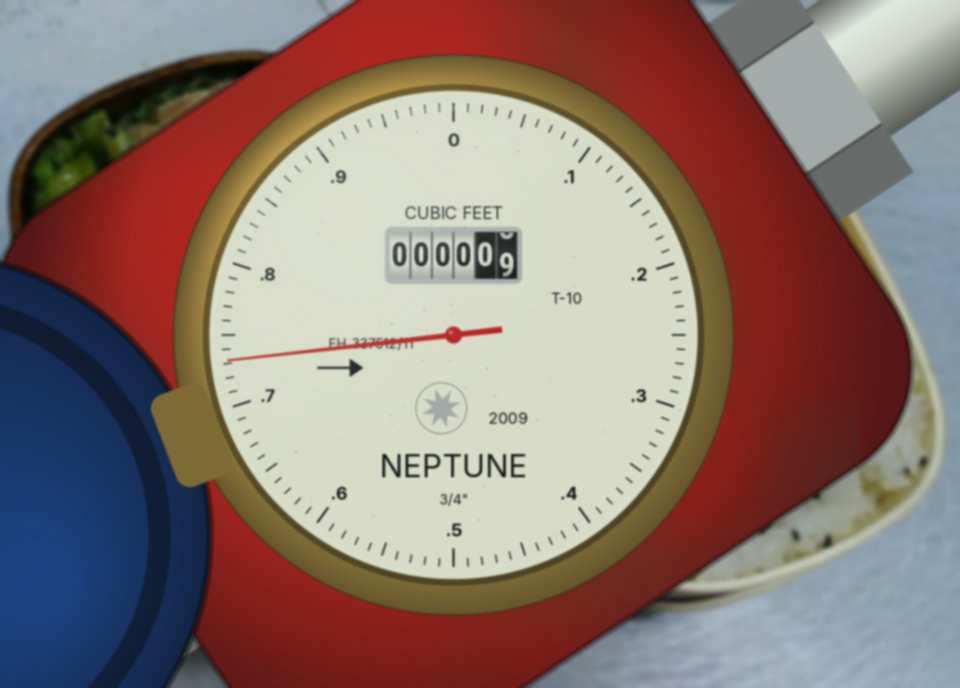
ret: 8.73 (ft³)
